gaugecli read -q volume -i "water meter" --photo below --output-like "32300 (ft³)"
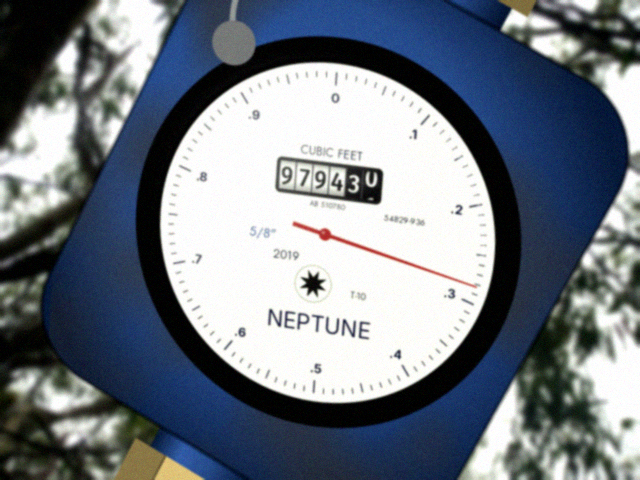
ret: 979430.28 (ft³)
